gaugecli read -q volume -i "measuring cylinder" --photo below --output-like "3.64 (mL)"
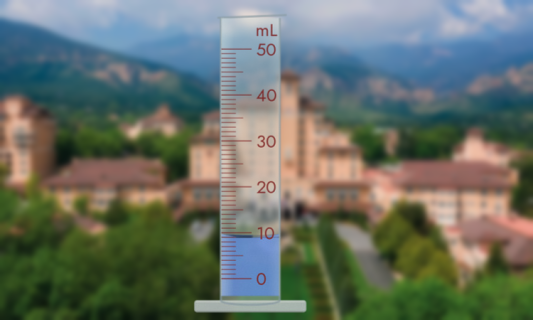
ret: 9 (mL)
